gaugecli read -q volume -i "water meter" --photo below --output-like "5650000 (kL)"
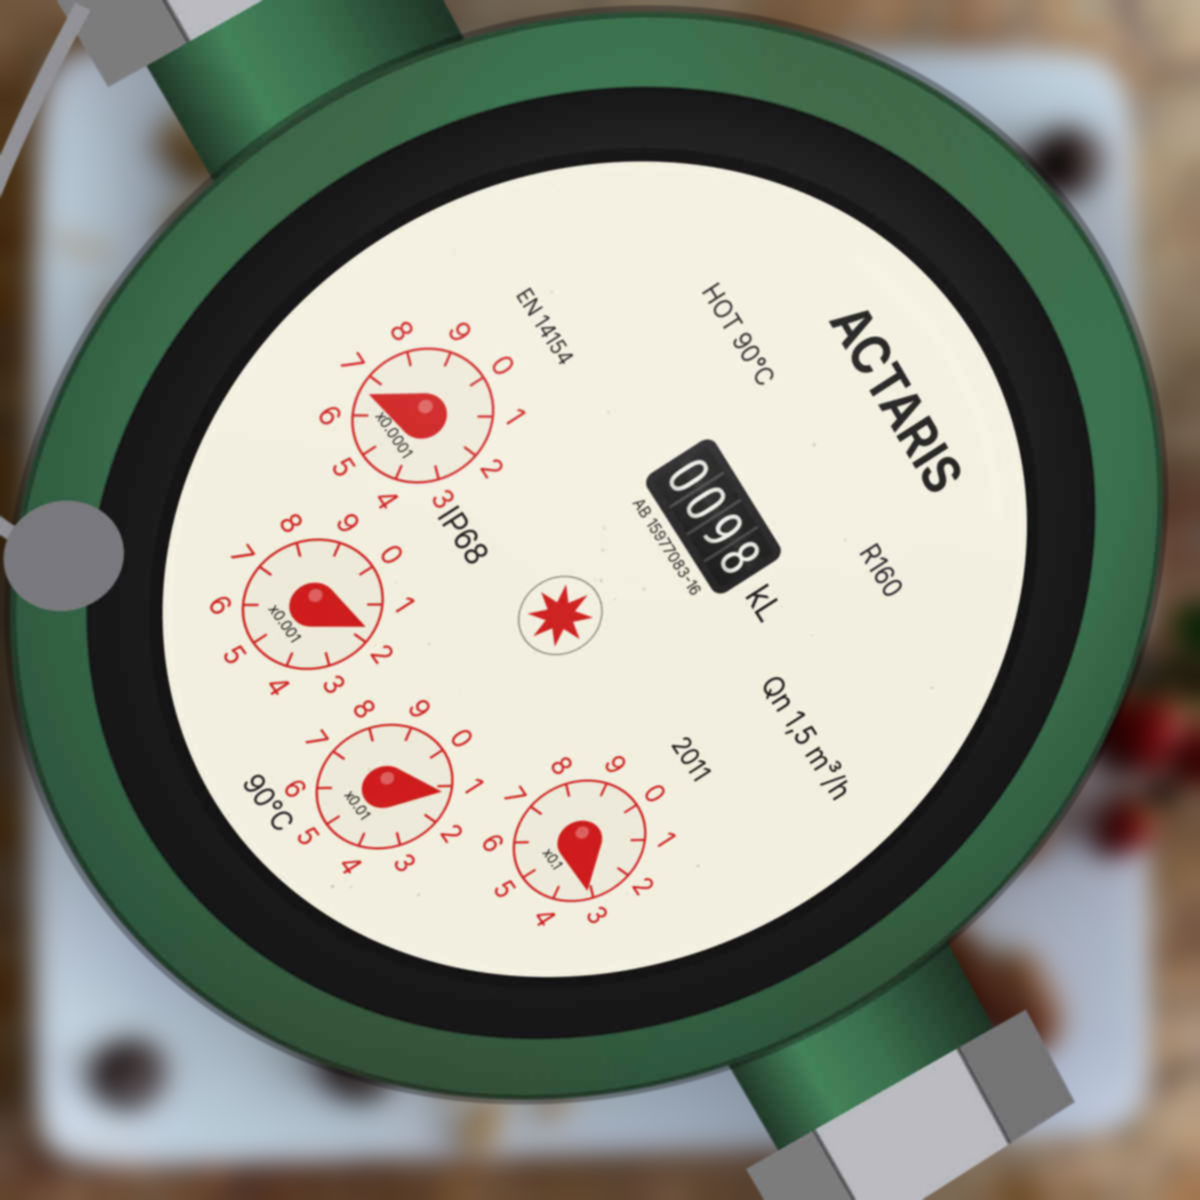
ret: 98.3116 (kL)
